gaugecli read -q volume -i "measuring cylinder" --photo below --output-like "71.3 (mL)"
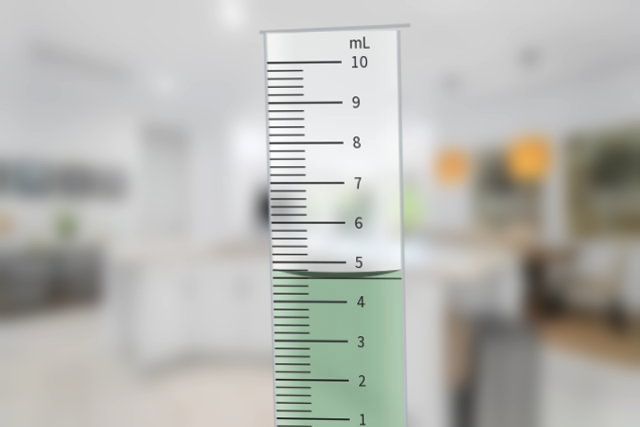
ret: 4.6 (mL)
